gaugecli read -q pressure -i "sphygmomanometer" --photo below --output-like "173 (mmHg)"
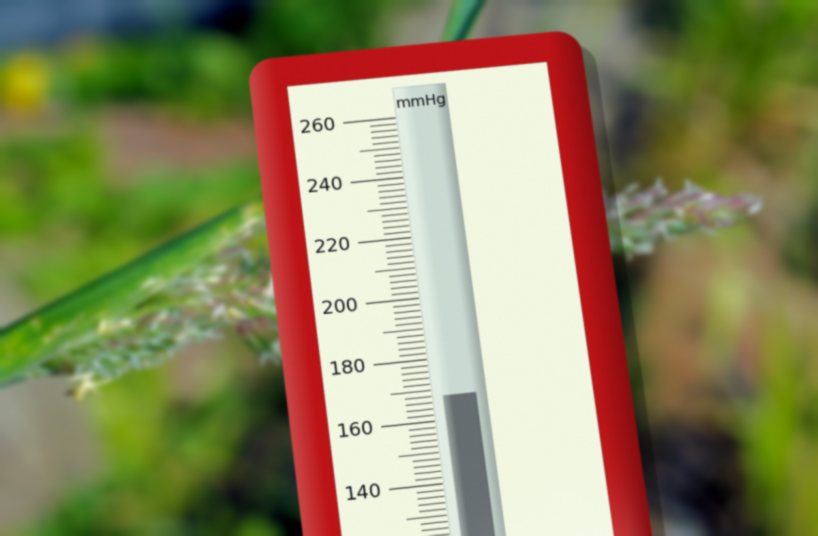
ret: 168 (mmHg)
